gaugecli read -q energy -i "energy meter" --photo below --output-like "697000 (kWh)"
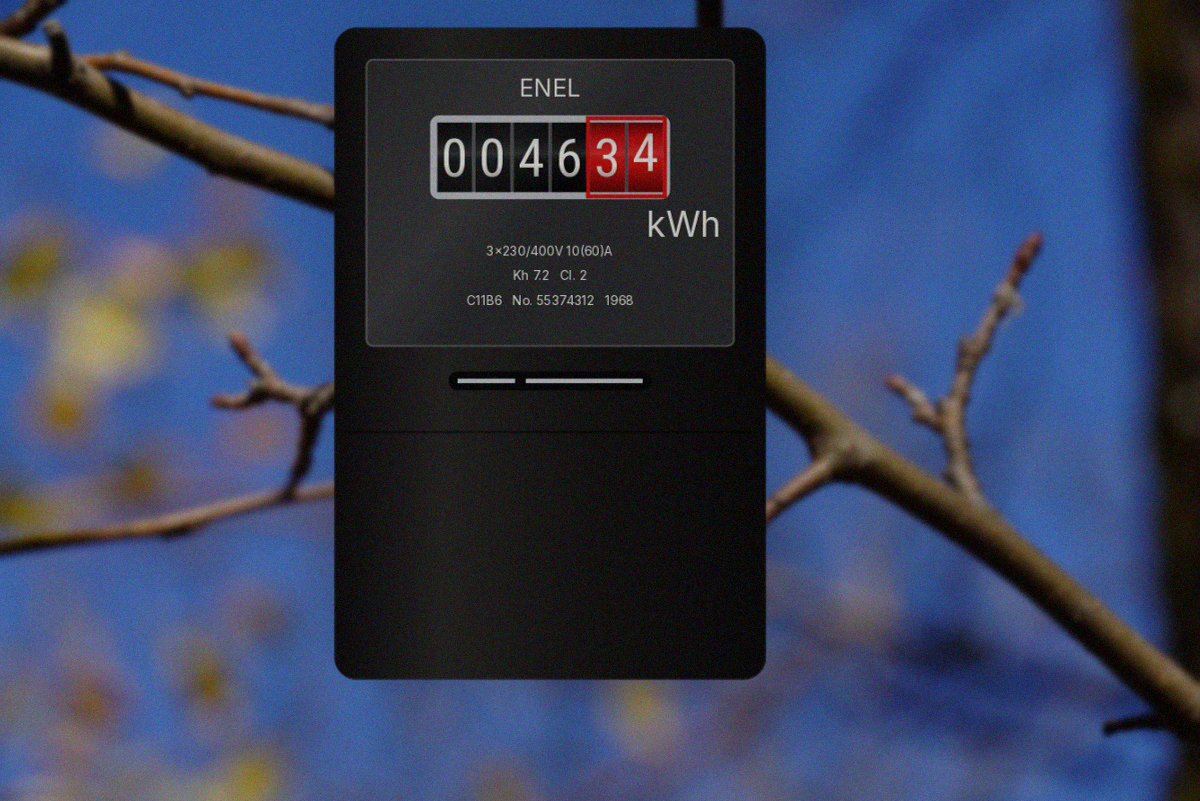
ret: 46.34 (kWh)
